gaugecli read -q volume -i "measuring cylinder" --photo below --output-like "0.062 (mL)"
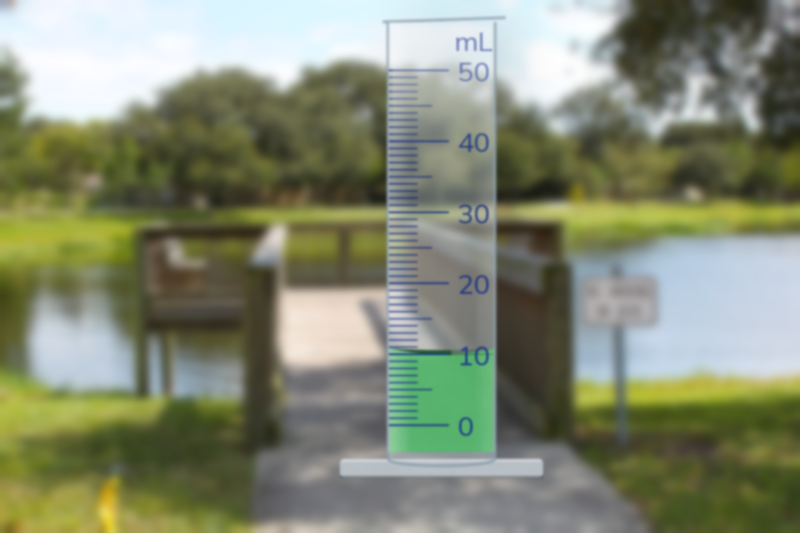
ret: 10 (mL)
